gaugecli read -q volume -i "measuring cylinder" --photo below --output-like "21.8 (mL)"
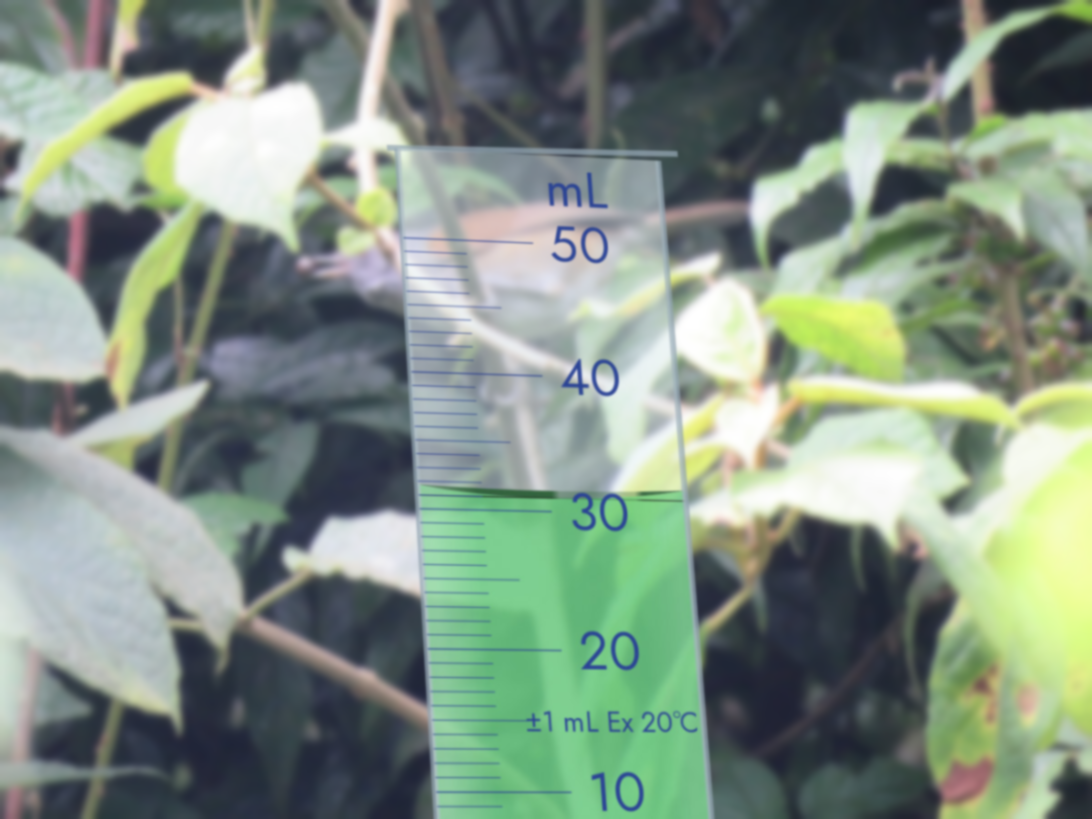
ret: 31 (mL)
